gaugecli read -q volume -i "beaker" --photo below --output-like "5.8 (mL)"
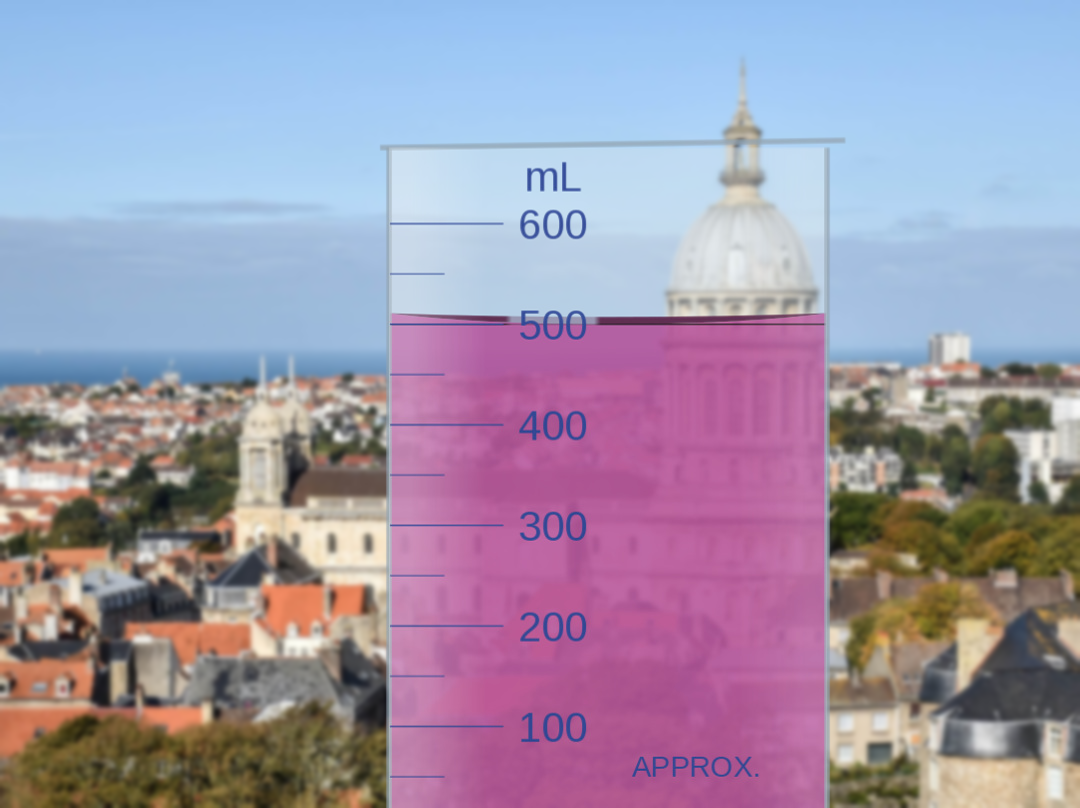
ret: 500 (mL)
